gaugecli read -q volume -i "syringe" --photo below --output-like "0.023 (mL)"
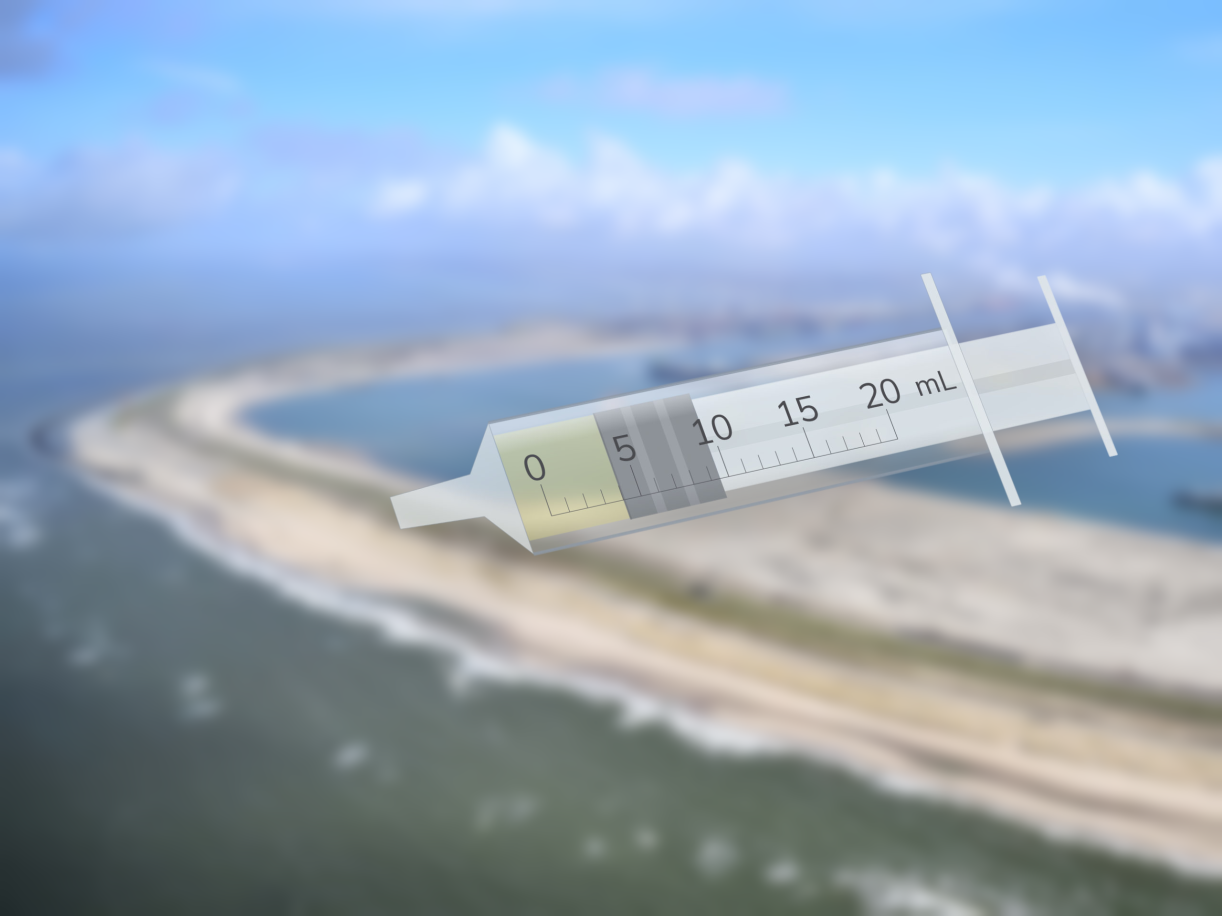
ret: 4 (mL)
